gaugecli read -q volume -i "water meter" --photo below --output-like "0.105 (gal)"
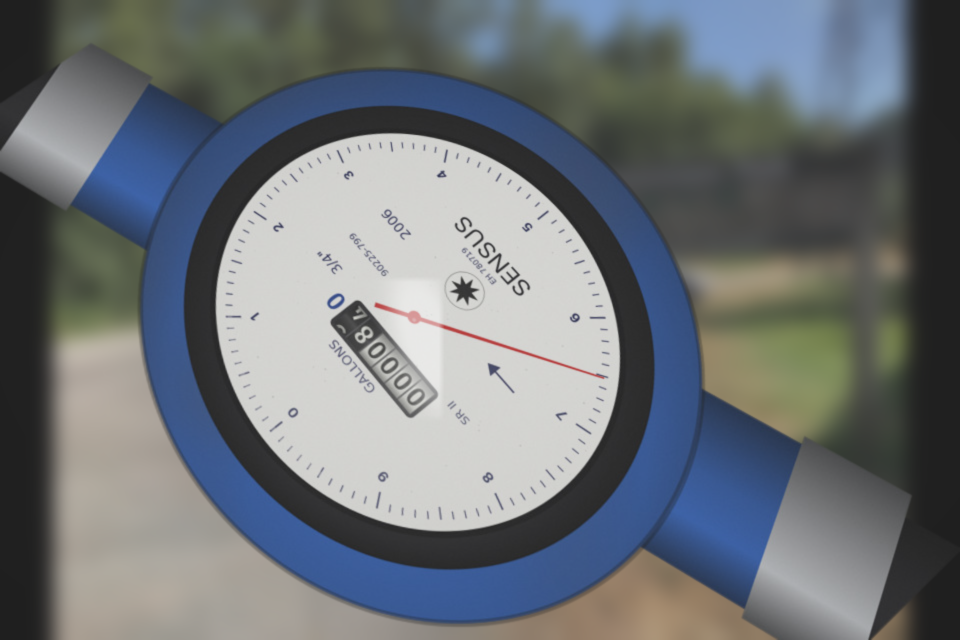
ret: 836.5 (gal)
